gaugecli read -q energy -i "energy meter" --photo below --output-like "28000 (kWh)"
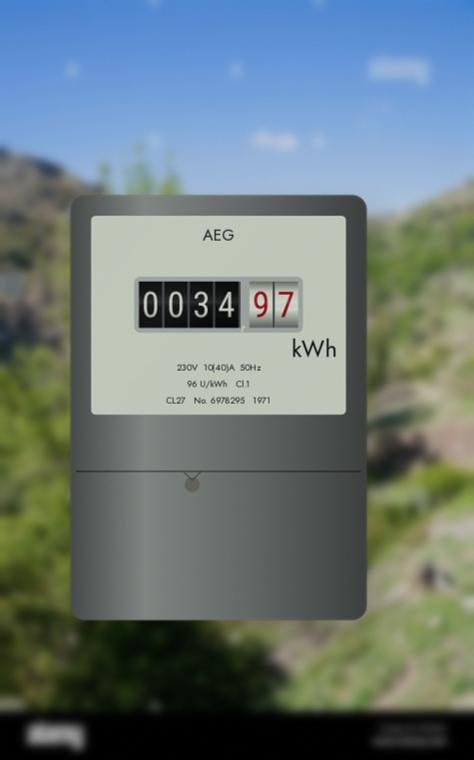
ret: 34.97 (kWh)
